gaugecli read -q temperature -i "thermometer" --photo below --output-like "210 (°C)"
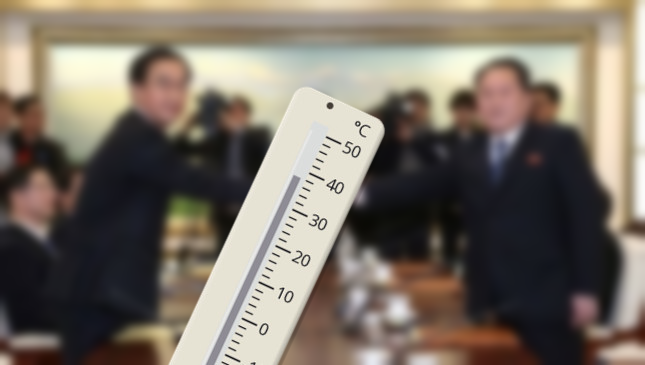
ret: 38 (°C)
